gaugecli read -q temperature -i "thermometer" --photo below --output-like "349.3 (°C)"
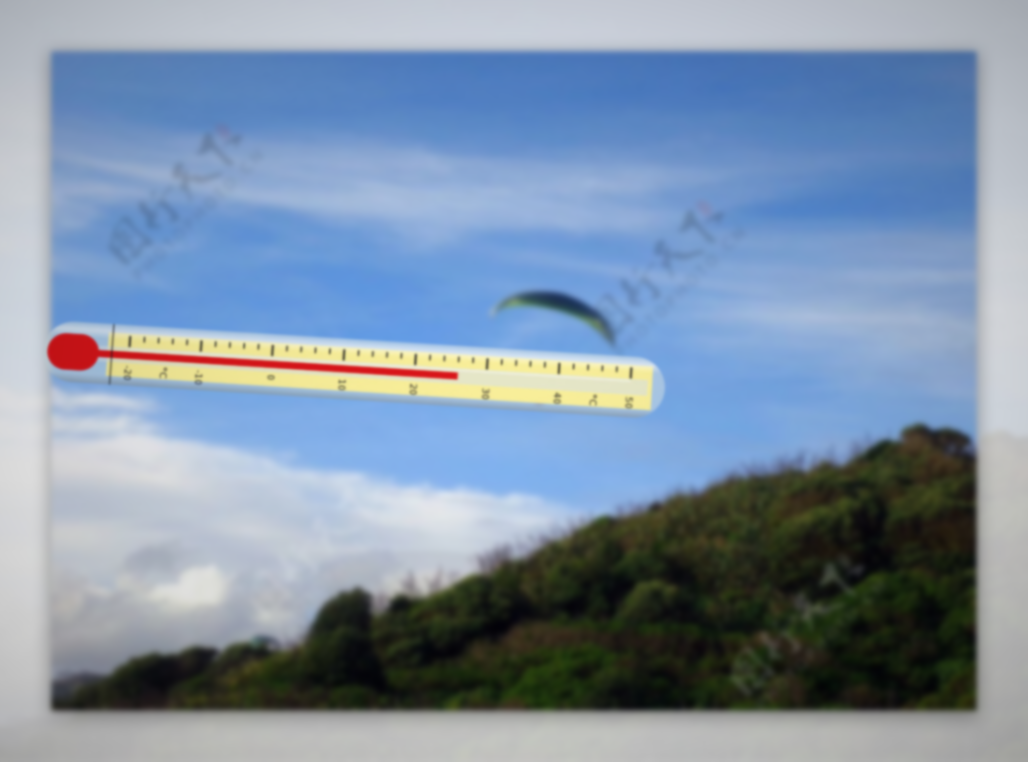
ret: 26 (°C)
